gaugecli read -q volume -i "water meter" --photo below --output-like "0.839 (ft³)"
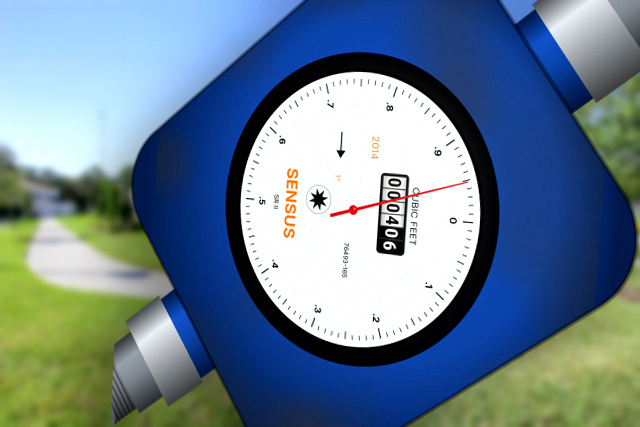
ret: 405.95 (ft³)
